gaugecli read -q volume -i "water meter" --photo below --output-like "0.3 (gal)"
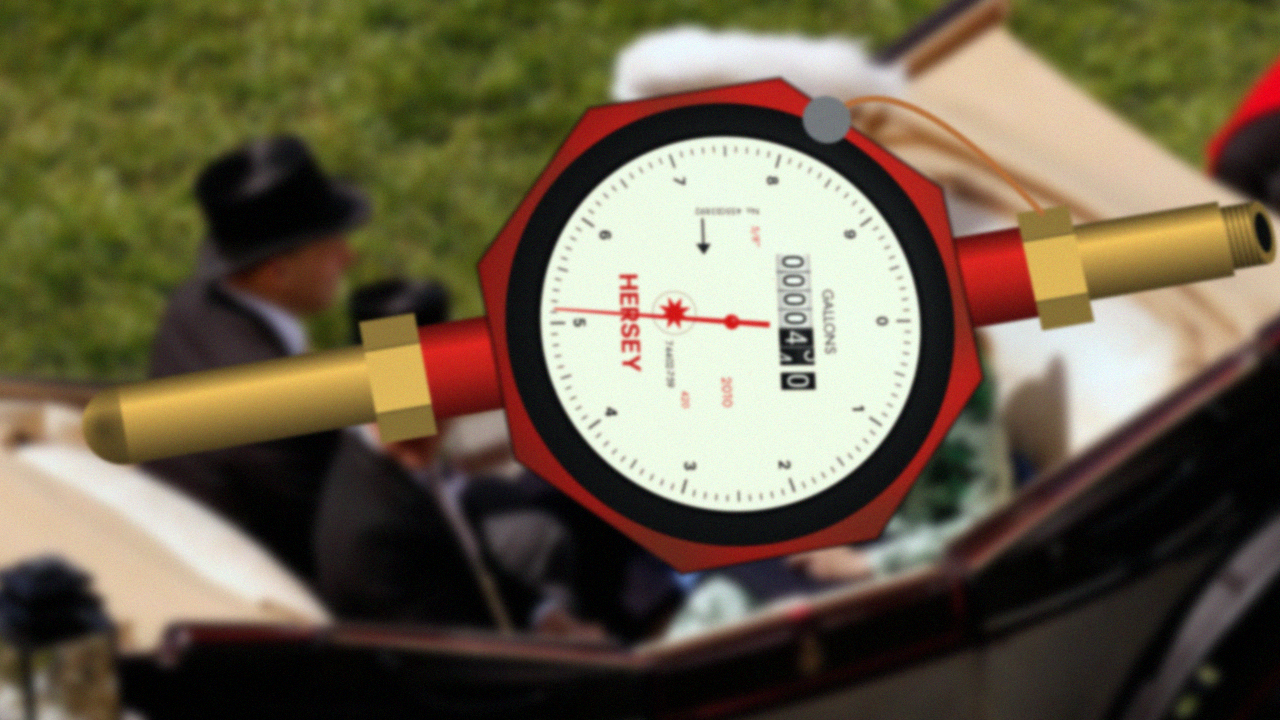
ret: 435.1 (gal)
